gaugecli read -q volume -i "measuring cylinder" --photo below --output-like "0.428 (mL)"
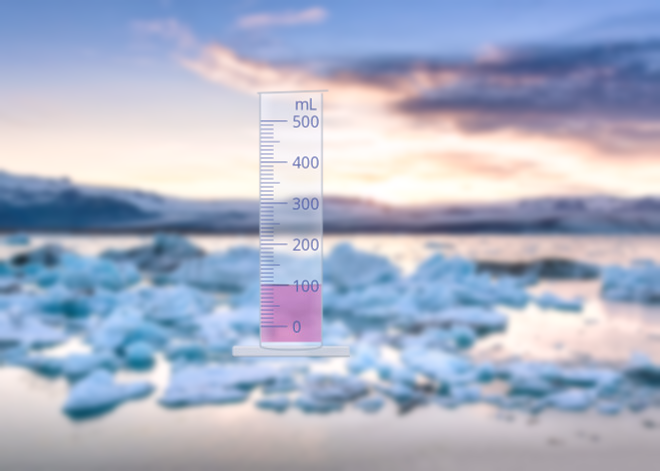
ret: 100 (mL)
